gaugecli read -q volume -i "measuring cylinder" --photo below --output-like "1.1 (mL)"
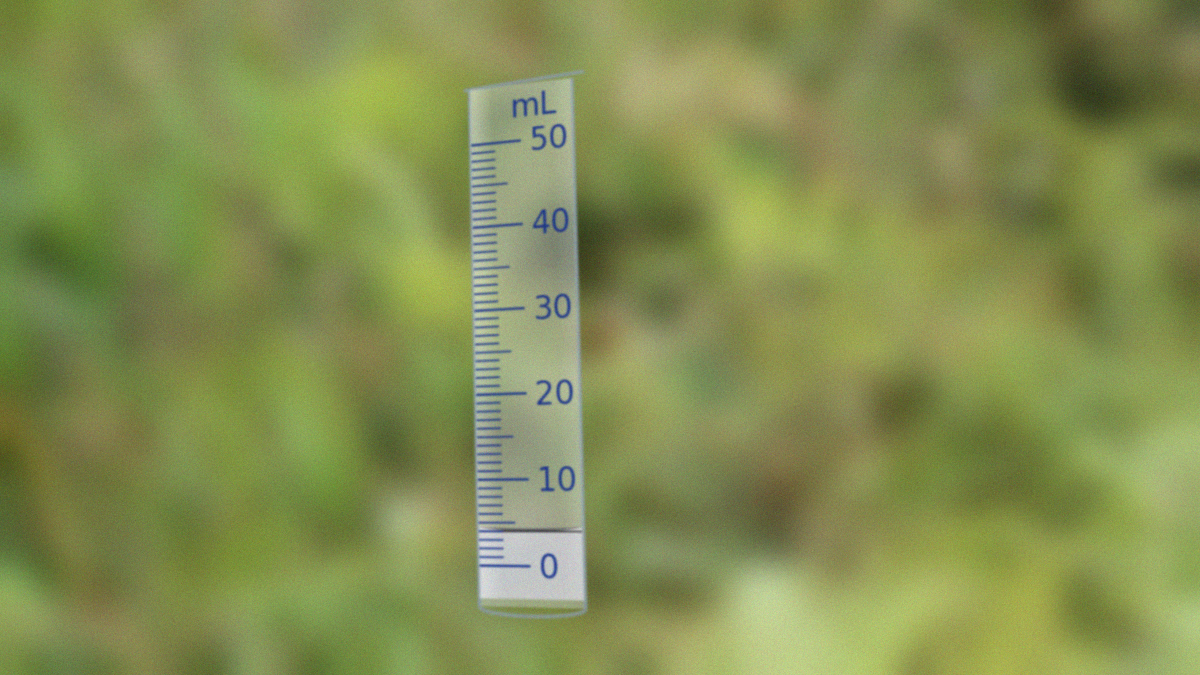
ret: 4 (mL)
